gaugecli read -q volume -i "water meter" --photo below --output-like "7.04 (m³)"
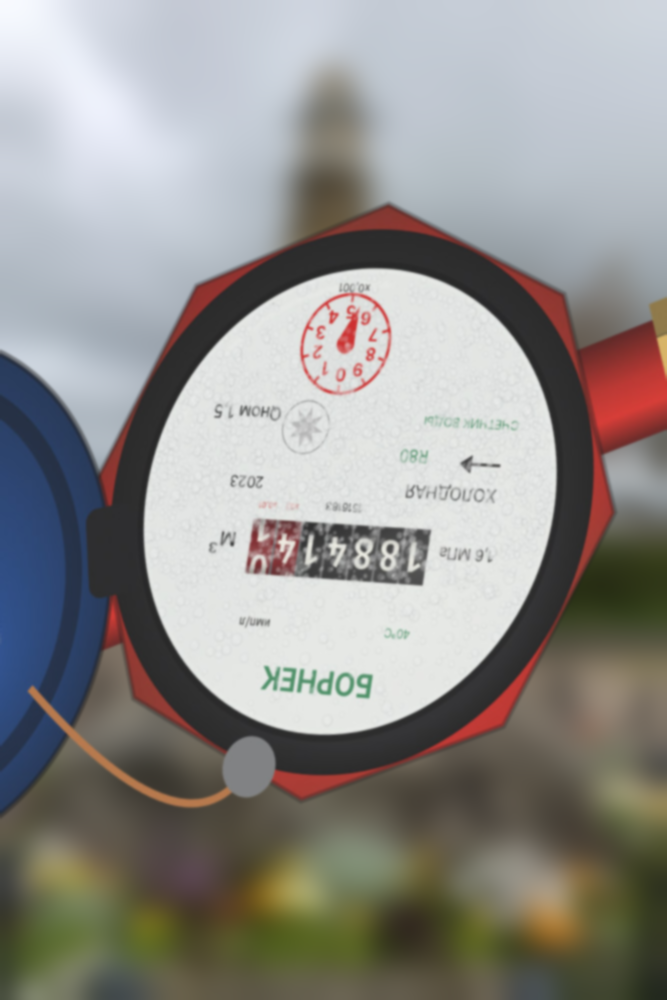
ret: 18841.405 (m³)
